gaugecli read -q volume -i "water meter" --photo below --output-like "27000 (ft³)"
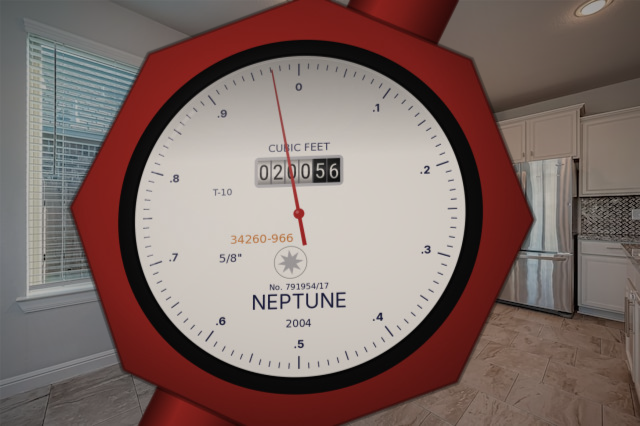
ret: 20055.97 (ft³)
